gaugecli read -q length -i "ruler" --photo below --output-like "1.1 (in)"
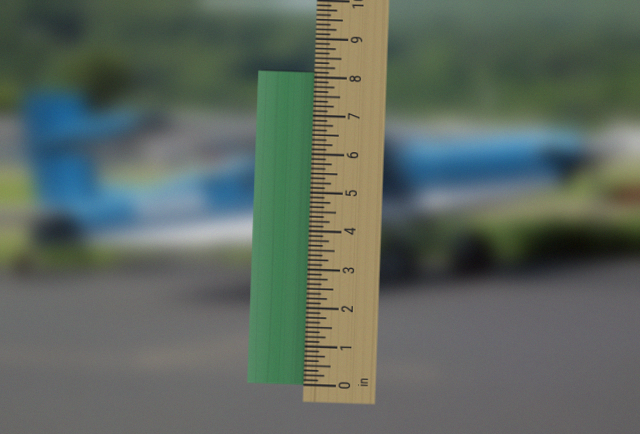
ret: 8.125 (in)
